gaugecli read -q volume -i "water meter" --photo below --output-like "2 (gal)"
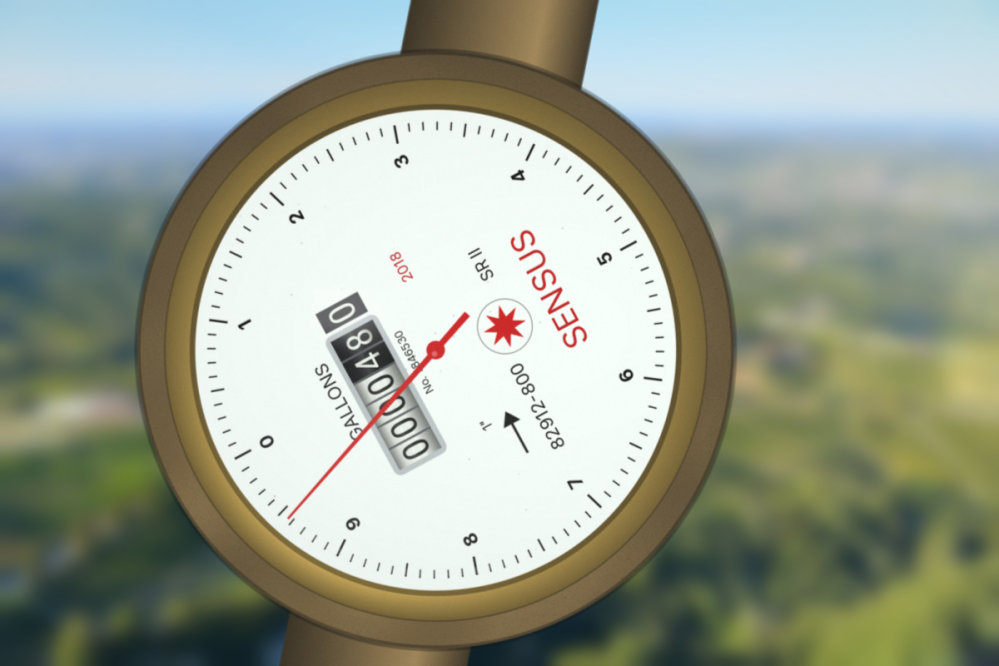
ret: 479.4 (gal)
